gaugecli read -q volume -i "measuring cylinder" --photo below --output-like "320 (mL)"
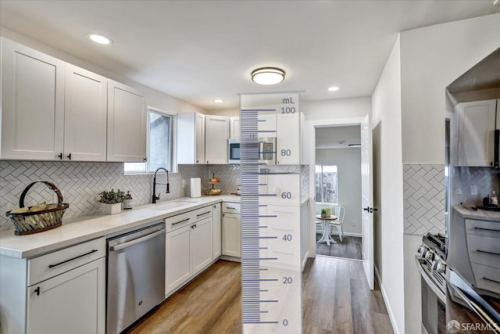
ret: 70 (mL)
